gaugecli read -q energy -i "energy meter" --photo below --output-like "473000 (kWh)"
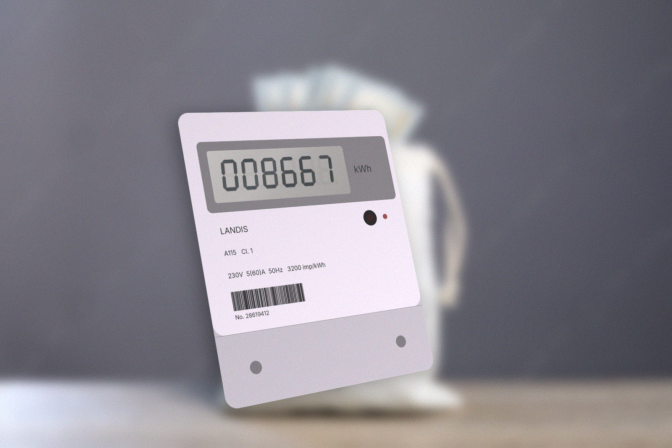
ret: 8667 (kWh)
